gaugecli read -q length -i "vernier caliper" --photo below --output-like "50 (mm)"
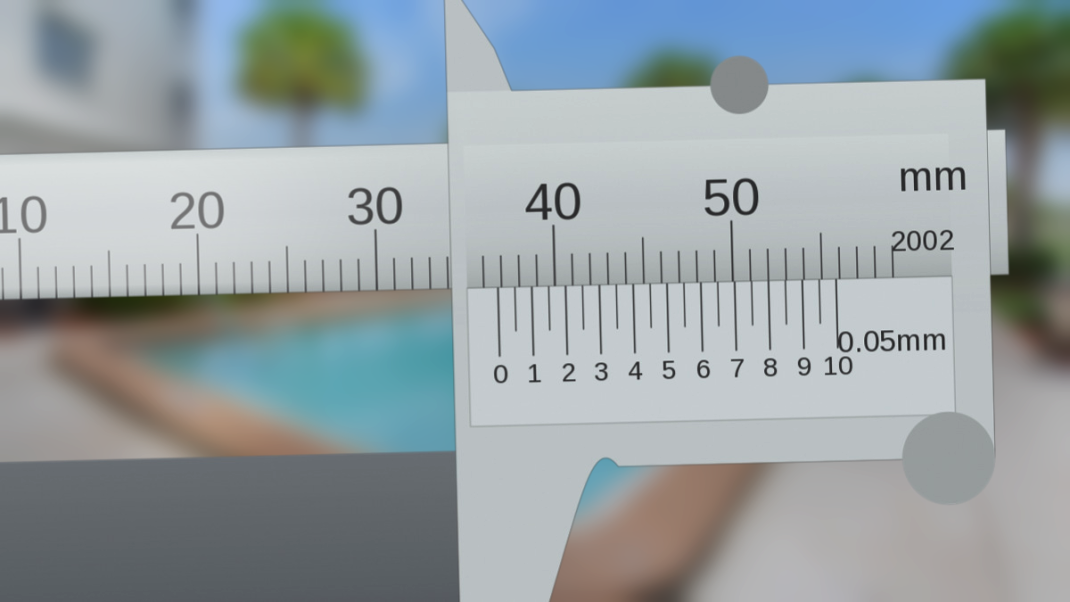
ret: 36.8 (mm)
